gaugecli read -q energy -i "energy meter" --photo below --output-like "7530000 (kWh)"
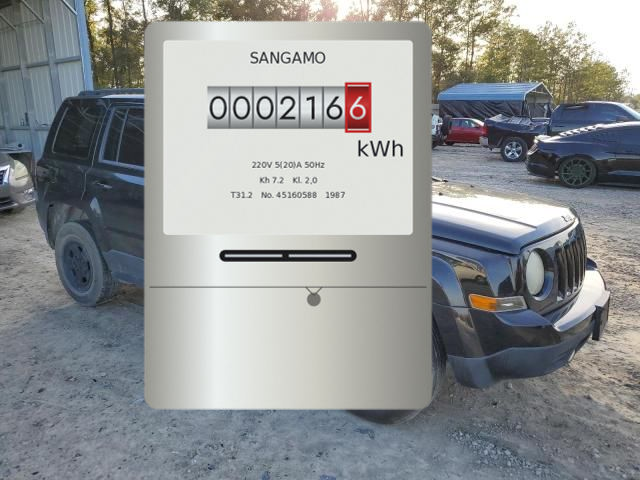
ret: 216.6 (kWh)
